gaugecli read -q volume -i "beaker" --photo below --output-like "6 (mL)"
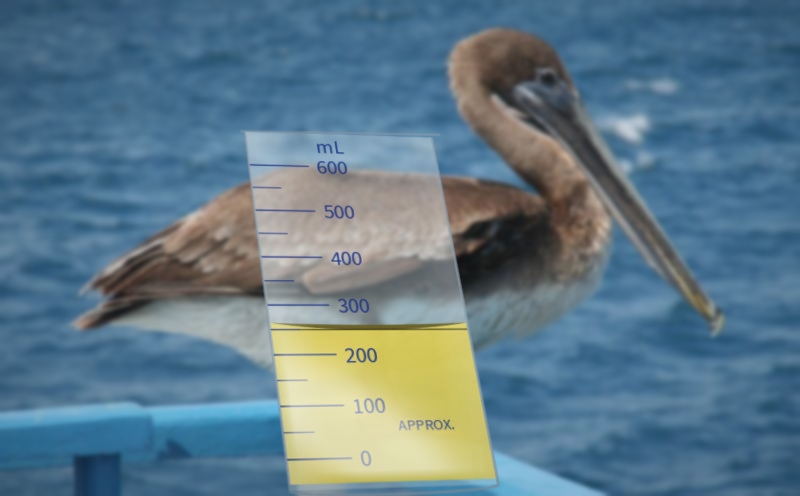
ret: 250 (mL)
